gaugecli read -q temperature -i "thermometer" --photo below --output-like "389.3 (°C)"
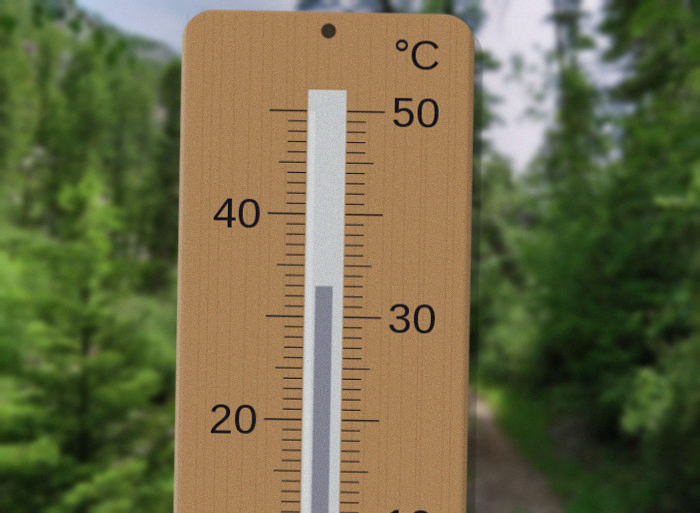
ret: 33 (°C)
